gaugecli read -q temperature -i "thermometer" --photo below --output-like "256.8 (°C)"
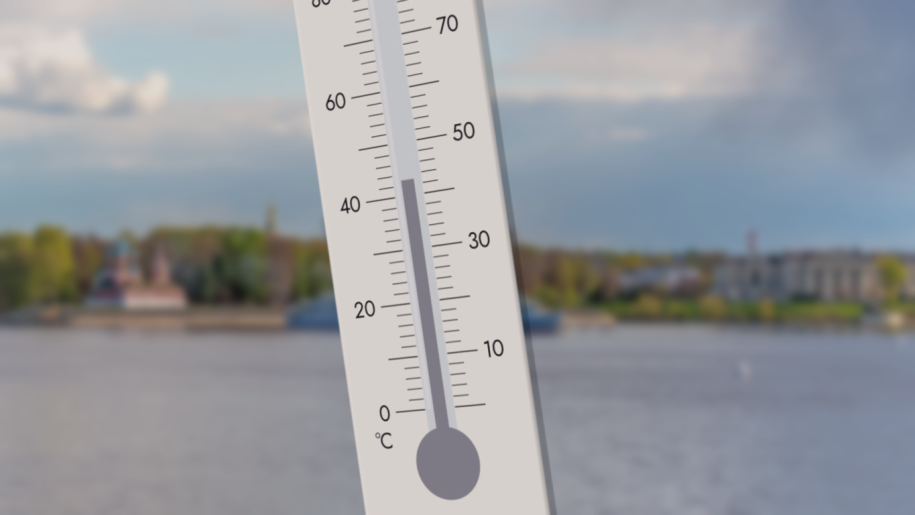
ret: 43 (°C)
